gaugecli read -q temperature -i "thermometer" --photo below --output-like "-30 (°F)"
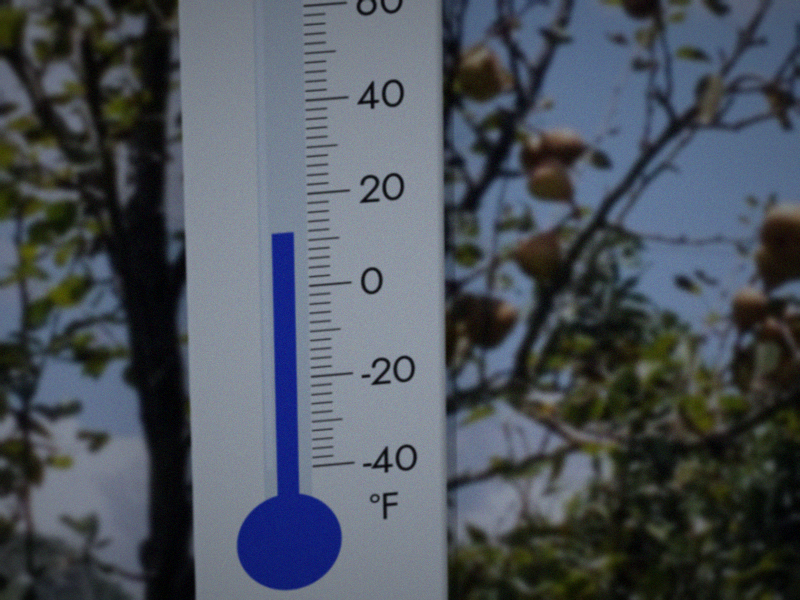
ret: 12 (°F)
